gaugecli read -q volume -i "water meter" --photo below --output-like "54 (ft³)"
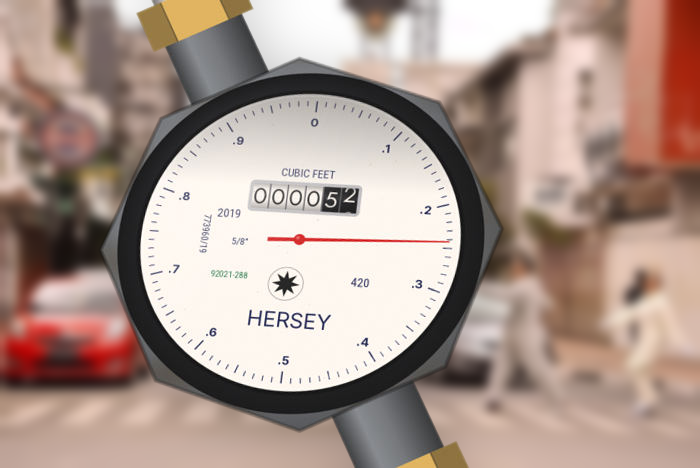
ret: 52.24 (ft³)
